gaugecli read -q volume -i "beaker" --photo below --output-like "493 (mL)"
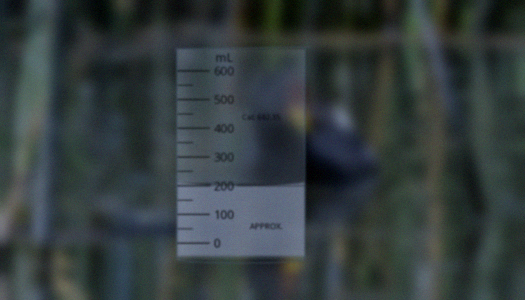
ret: 200 (mL)
